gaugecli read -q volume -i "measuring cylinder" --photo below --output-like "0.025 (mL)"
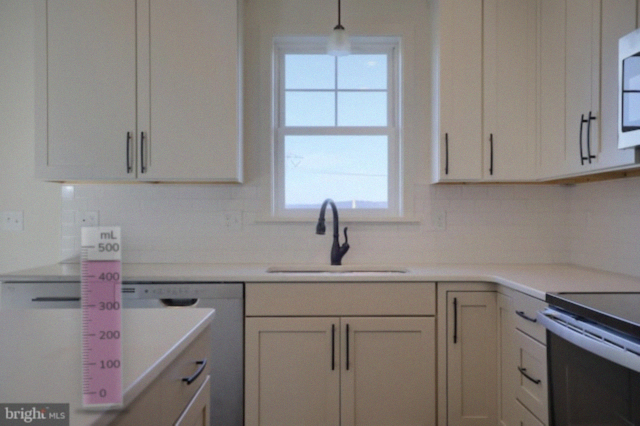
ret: 450 (mL)
